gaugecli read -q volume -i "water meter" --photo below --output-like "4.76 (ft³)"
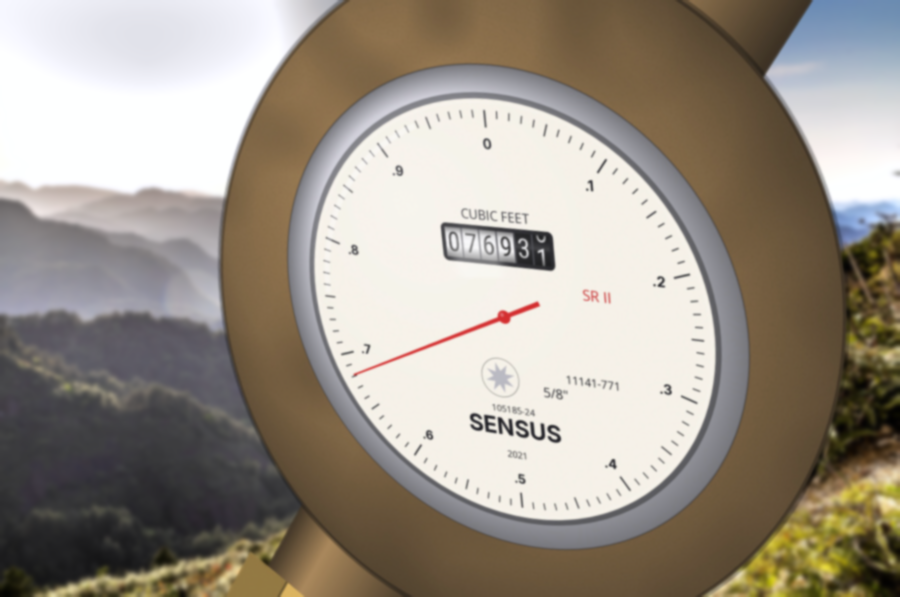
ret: 76930.68 (ft³)
